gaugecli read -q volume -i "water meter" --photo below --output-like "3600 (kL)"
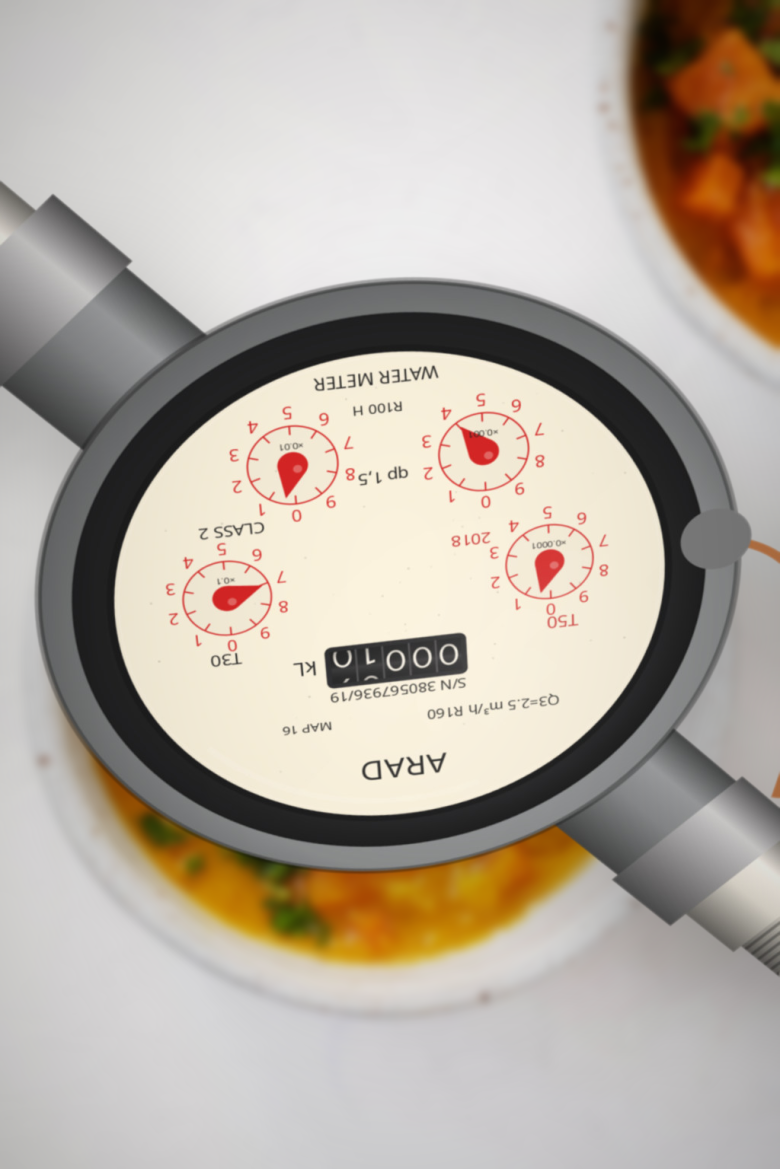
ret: 9.7040 (kL)
